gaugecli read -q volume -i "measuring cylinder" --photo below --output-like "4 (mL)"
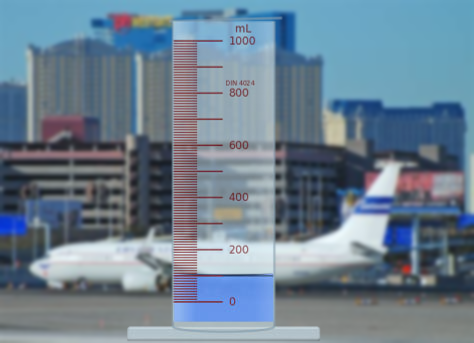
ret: 100 (mL)
